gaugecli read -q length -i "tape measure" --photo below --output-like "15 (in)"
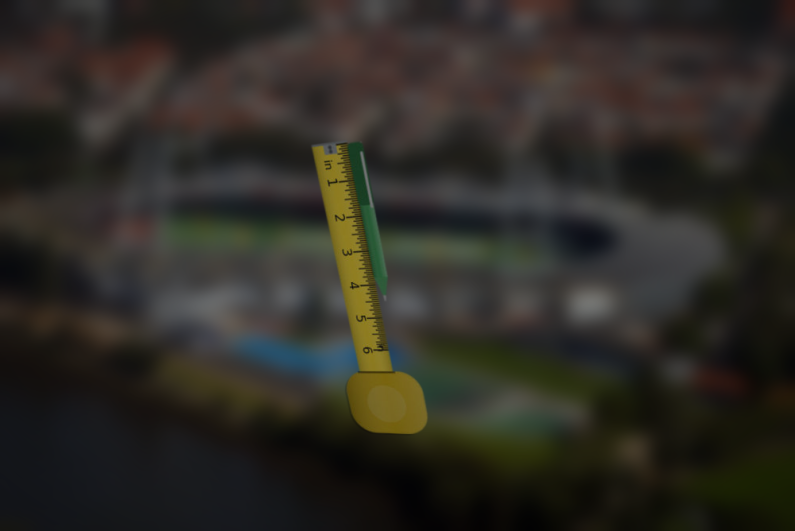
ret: 4.5 (in)
